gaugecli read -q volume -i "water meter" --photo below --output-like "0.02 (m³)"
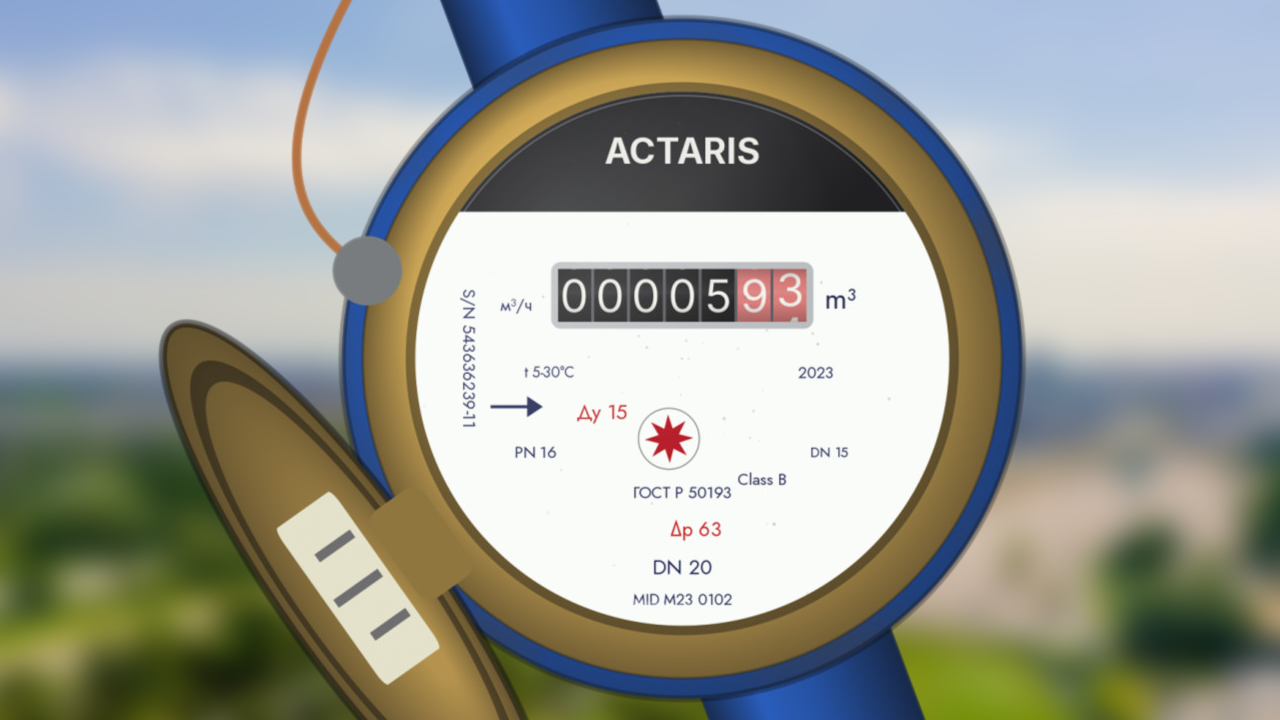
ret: 5.93 (m³)
